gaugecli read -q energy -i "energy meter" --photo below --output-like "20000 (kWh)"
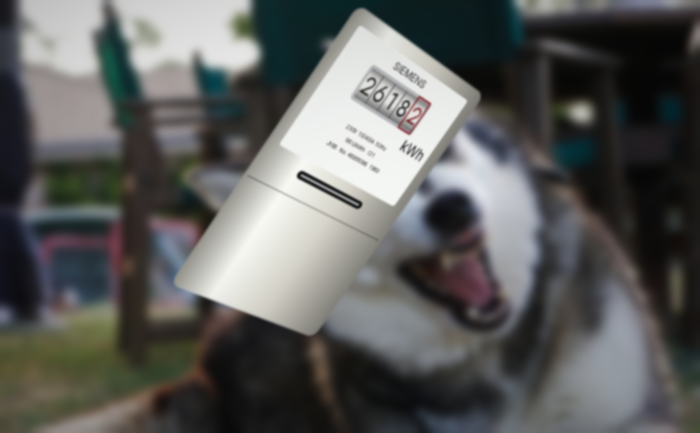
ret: 2618.2 (kWh)
